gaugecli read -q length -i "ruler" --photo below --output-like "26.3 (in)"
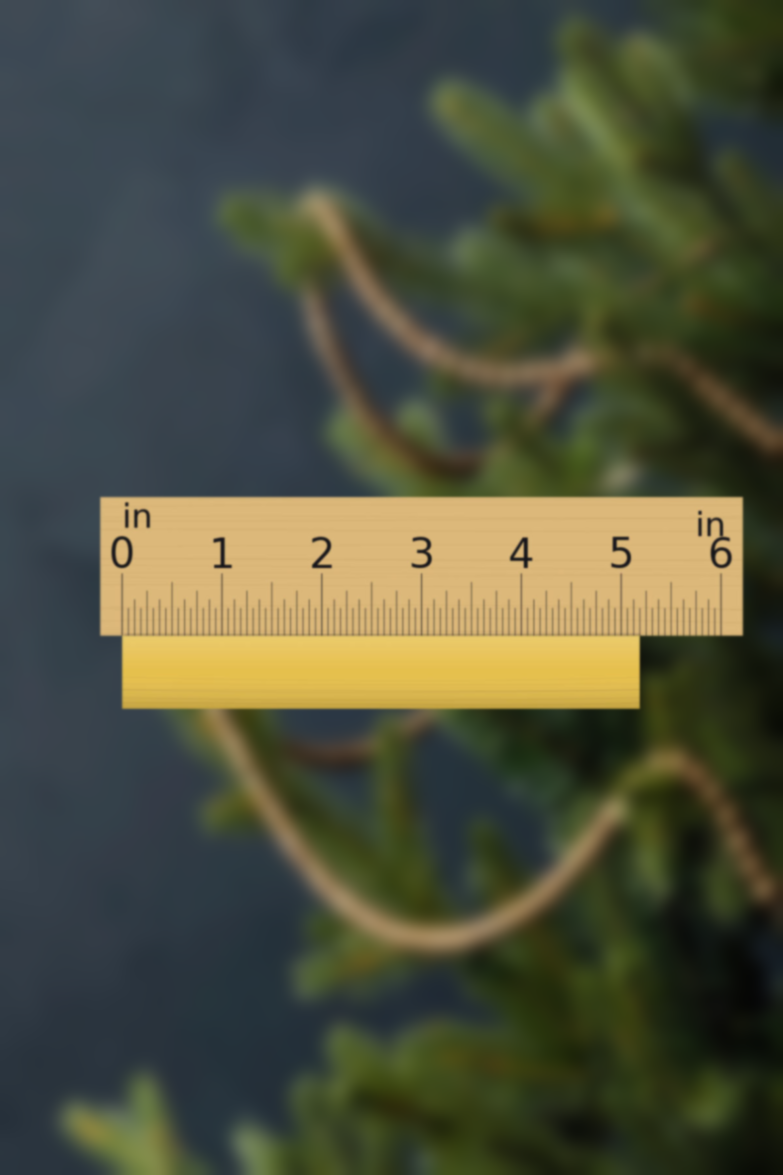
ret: 5.1875 (in)
